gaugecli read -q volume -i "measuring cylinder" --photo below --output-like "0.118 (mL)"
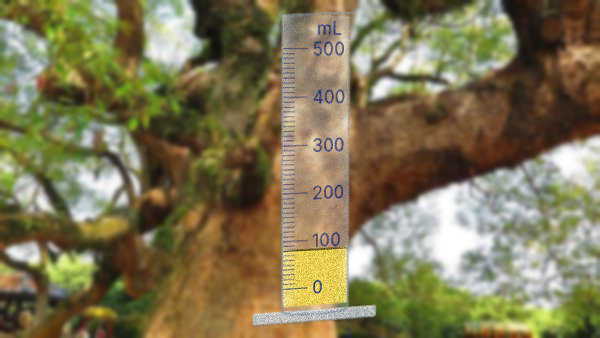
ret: 80 (mL)
